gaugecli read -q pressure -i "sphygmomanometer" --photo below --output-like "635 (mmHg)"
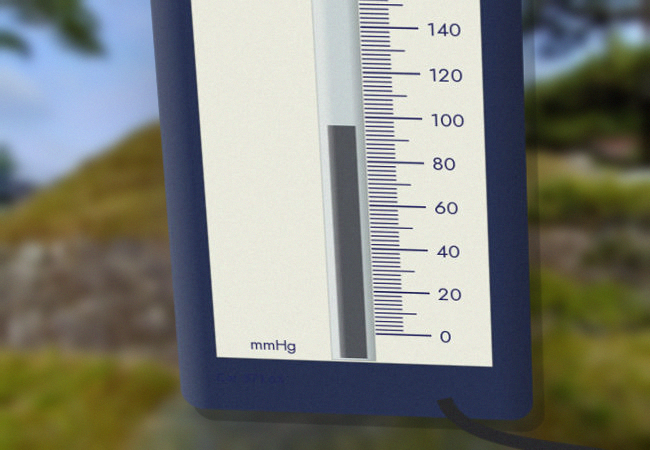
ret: 96 (mmHg)
